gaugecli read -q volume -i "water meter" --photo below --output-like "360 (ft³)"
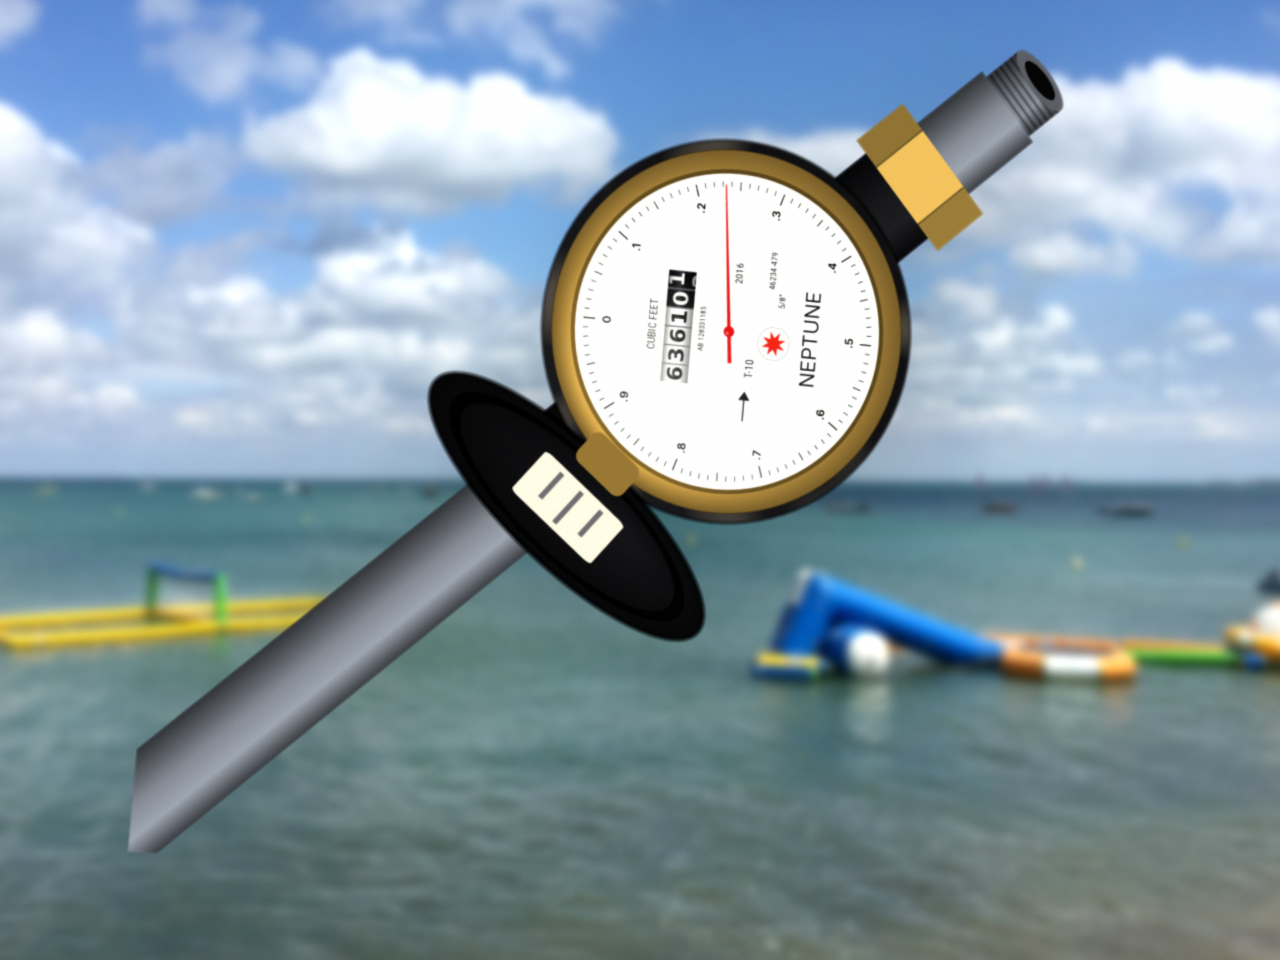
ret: 636101.23 (ft³)
